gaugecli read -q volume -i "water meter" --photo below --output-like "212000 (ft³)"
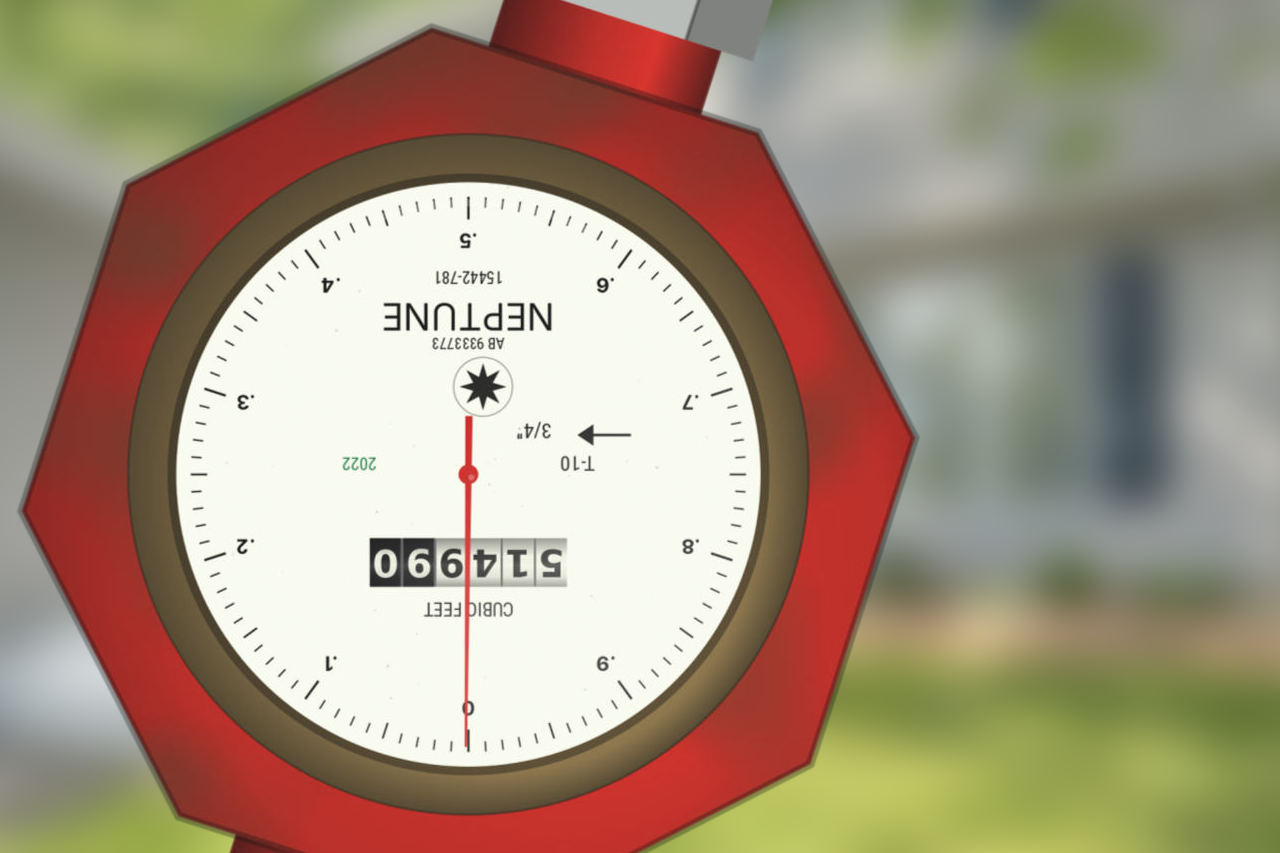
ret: 514990.00 (ft³)
